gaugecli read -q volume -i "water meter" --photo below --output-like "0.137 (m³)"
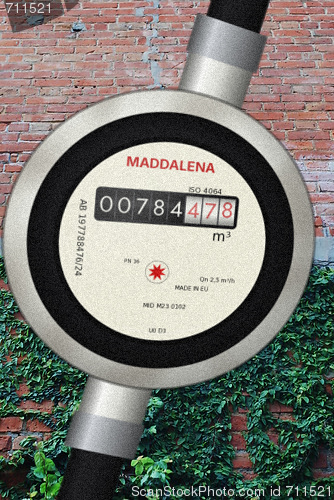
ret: 784.478 (m³)
